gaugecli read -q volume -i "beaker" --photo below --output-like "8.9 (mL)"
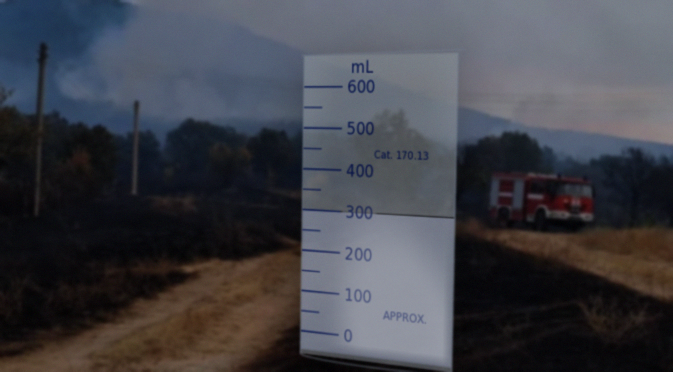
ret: 300 (mL)
